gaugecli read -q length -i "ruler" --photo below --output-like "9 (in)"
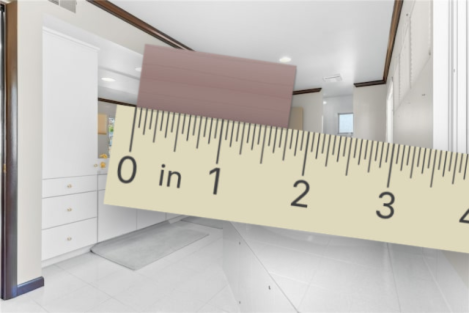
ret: 1.75 (in)
